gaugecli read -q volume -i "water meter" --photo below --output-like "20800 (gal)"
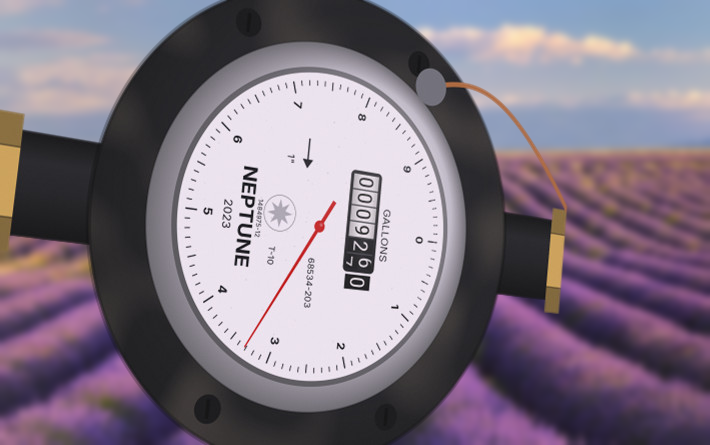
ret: 9263.3 (gal)
